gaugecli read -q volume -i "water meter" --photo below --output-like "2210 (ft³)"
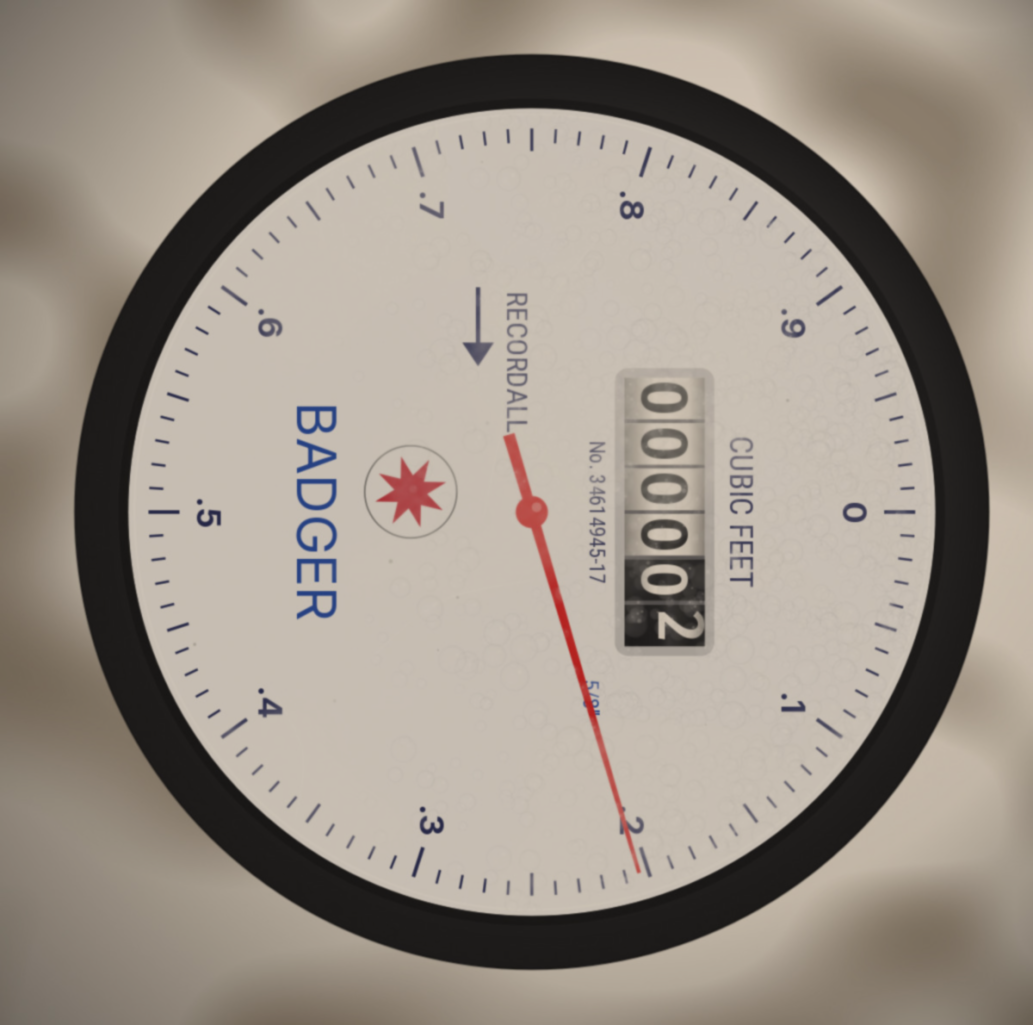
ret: 2.20 (ft³)
